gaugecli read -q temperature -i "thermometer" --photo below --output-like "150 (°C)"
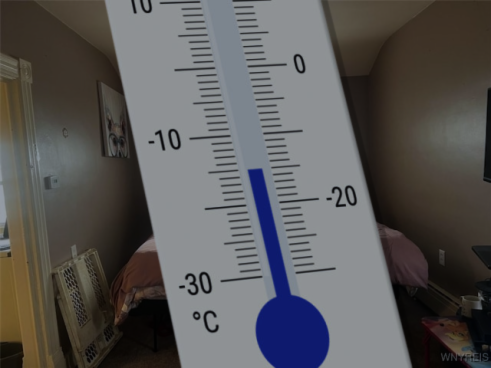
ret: -15 (°C)
